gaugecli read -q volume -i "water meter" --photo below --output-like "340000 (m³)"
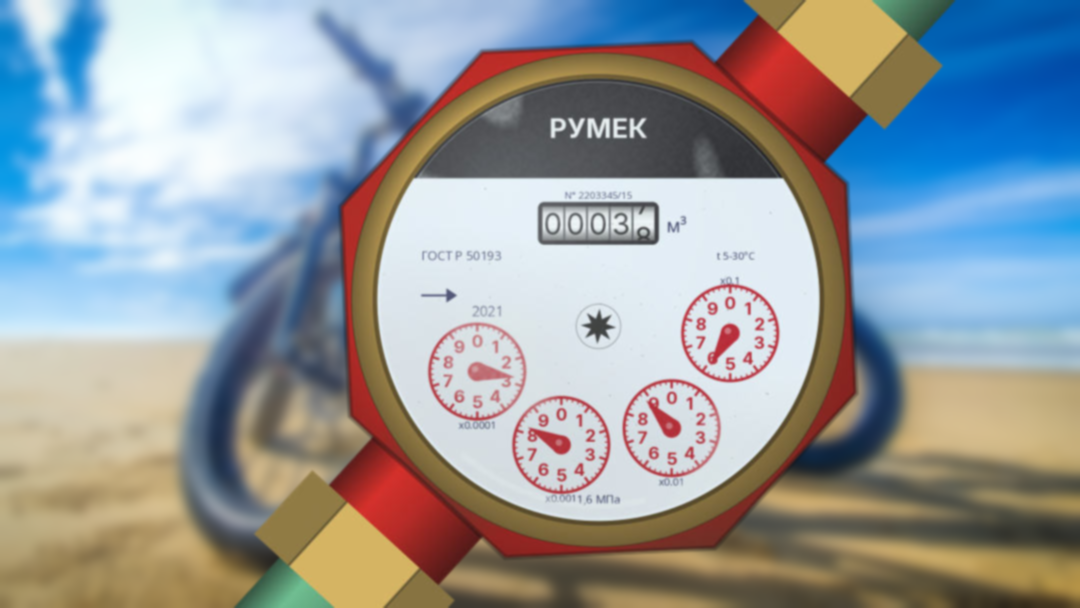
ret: 37.5882 (m³)
